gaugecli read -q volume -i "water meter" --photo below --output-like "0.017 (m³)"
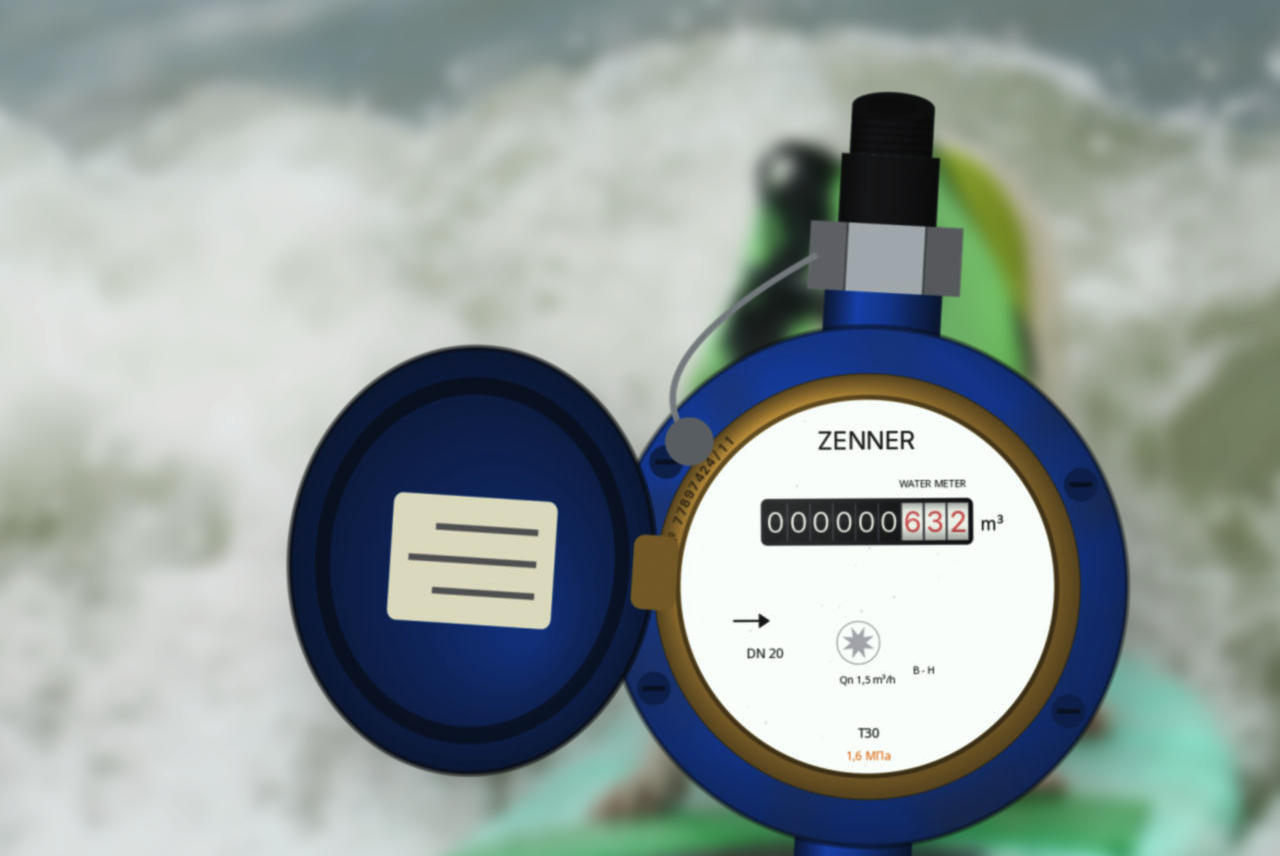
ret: 0.632 (m³)
